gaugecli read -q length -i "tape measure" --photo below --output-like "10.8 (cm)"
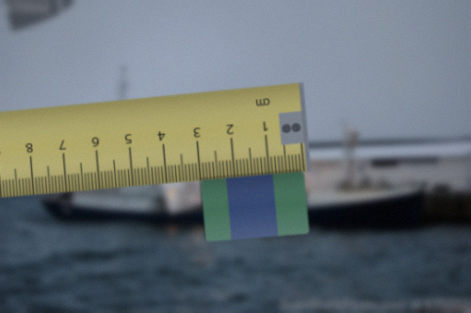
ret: 3 (cm)
